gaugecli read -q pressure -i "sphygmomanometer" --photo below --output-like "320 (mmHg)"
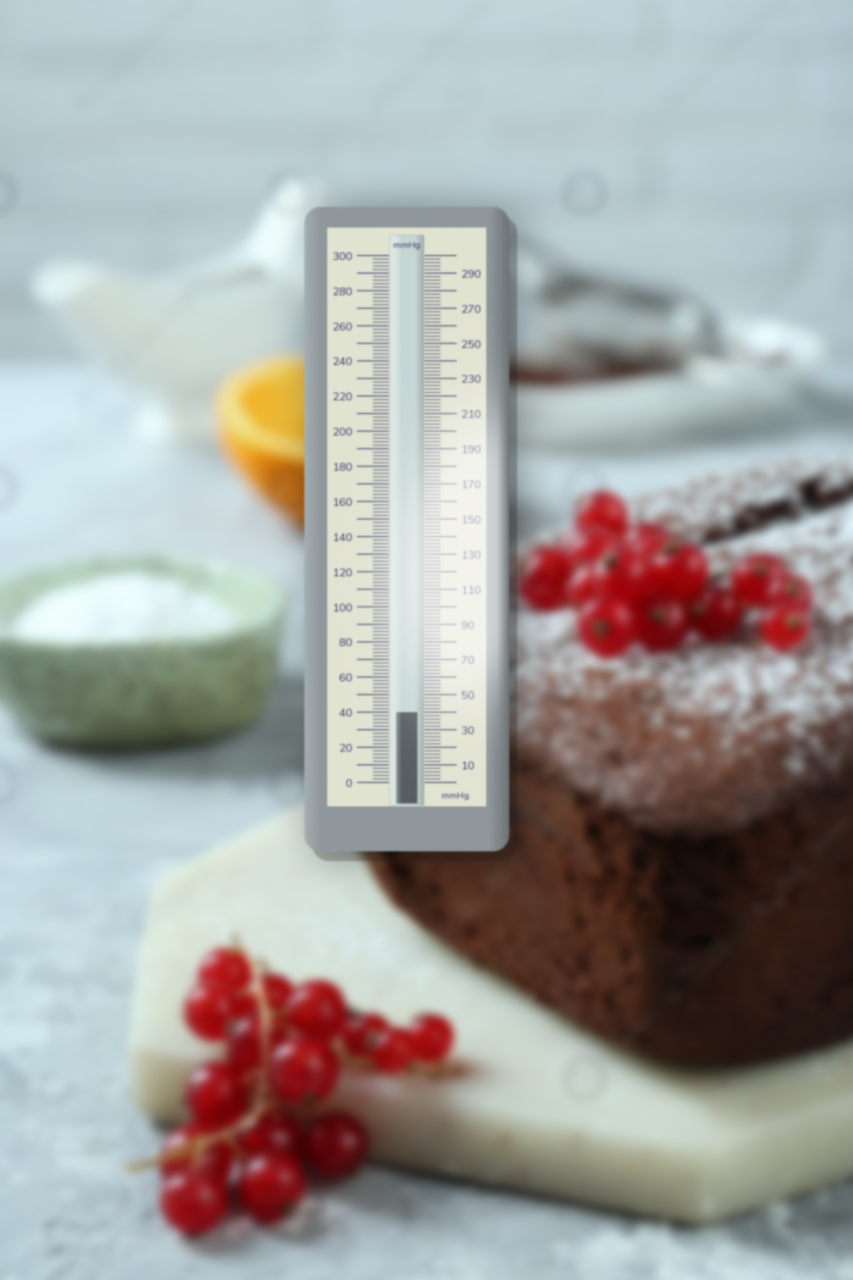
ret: 40 (mmHg)
